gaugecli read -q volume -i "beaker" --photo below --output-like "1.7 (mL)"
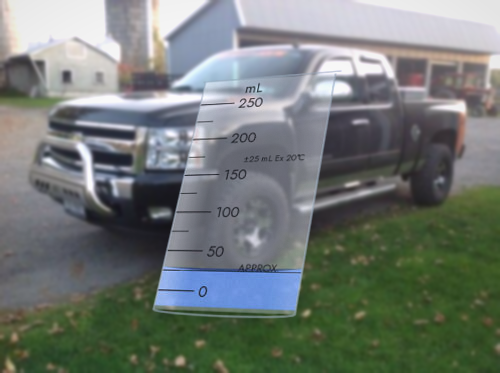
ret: 25 (mL)
